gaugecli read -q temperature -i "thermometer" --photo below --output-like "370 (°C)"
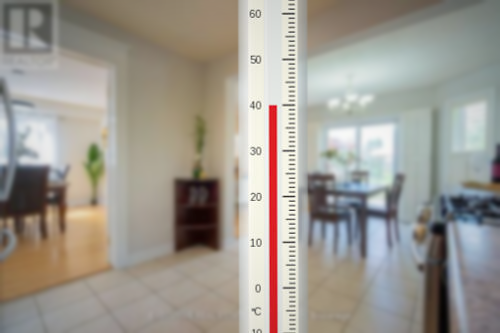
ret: 40 (°C)
